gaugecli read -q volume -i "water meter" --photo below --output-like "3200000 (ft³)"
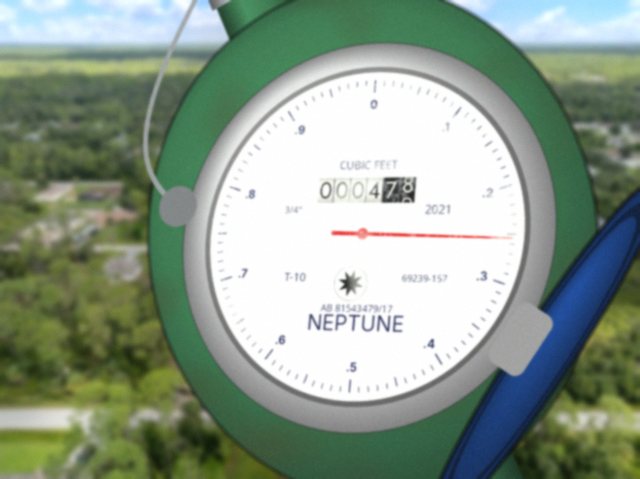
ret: 478.25 (ft³)
